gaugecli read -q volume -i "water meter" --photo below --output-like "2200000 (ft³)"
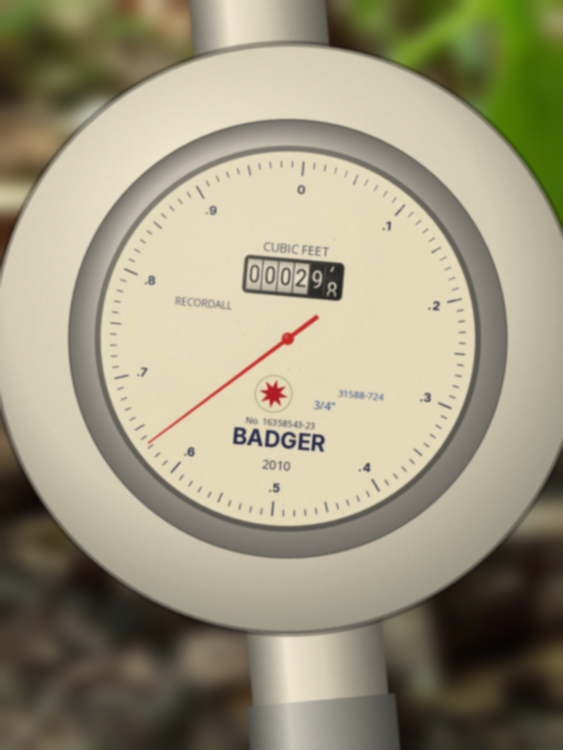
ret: 297.63 (ft³)
